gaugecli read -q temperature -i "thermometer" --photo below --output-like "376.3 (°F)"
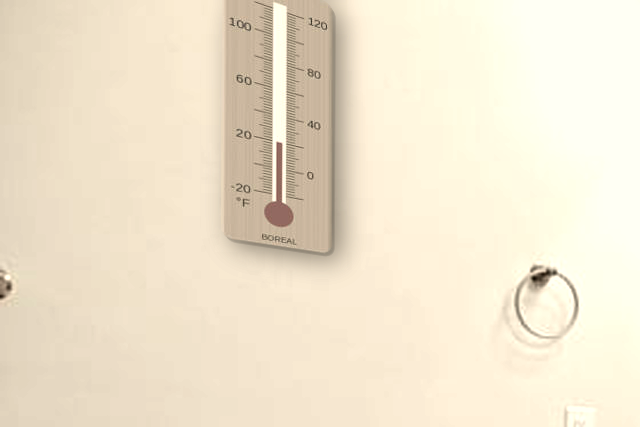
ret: 20 (°F)
